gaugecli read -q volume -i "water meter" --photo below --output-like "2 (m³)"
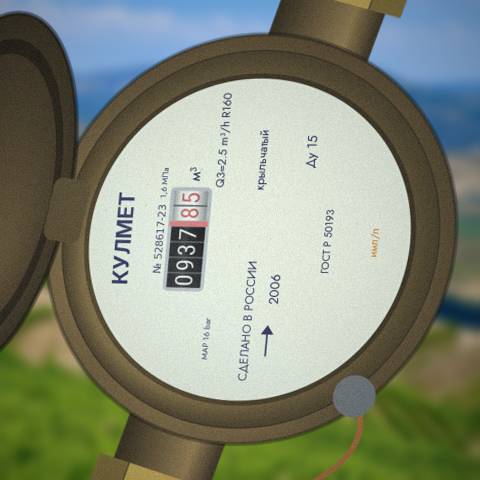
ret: 937.85 (m³)
